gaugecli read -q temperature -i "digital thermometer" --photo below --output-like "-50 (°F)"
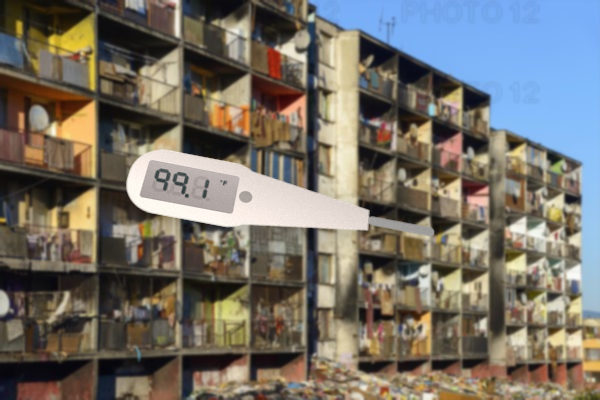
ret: 99.1 (°F)
